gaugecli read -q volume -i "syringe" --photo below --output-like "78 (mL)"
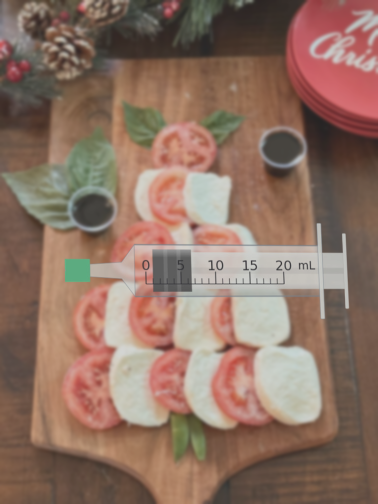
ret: 1 (mL)
